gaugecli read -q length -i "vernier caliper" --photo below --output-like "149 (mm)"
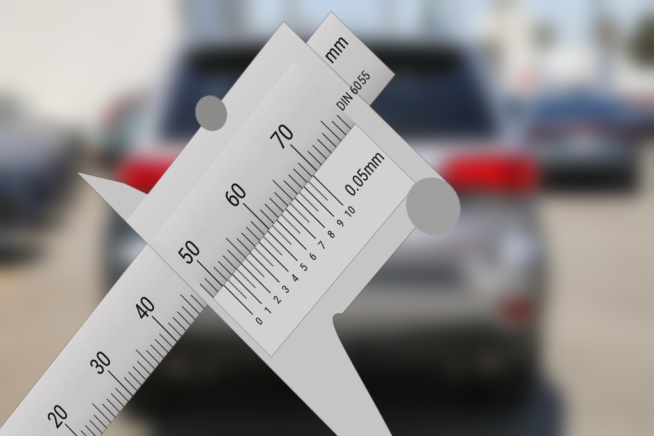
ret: 50.2 (mm)
